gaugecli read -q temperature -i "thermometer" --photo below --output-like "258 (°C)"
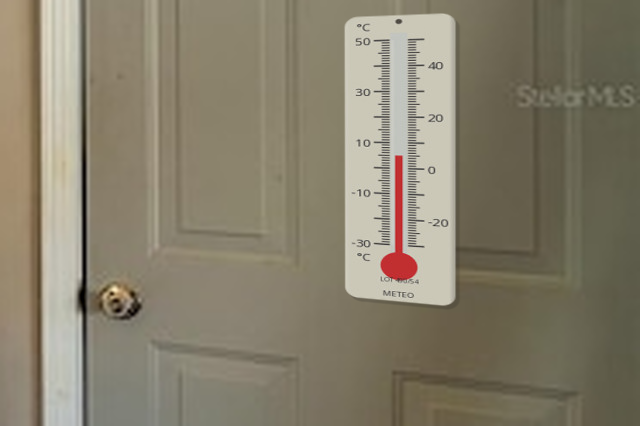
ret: 5 (°C)
